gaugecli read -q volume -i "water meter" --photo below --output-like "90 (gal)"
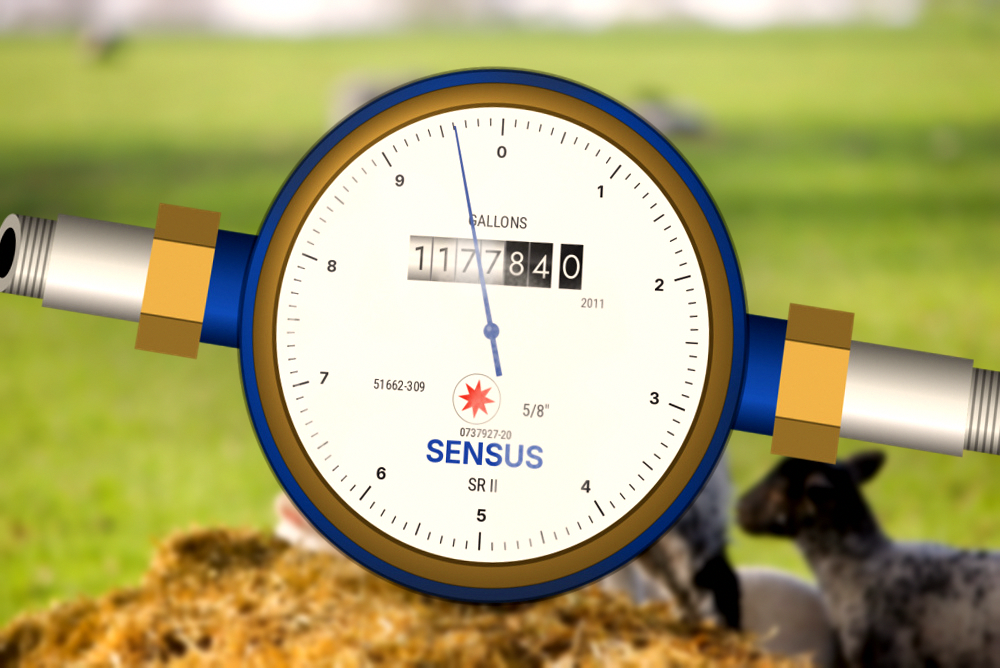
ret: 1177839.6 (gal)
